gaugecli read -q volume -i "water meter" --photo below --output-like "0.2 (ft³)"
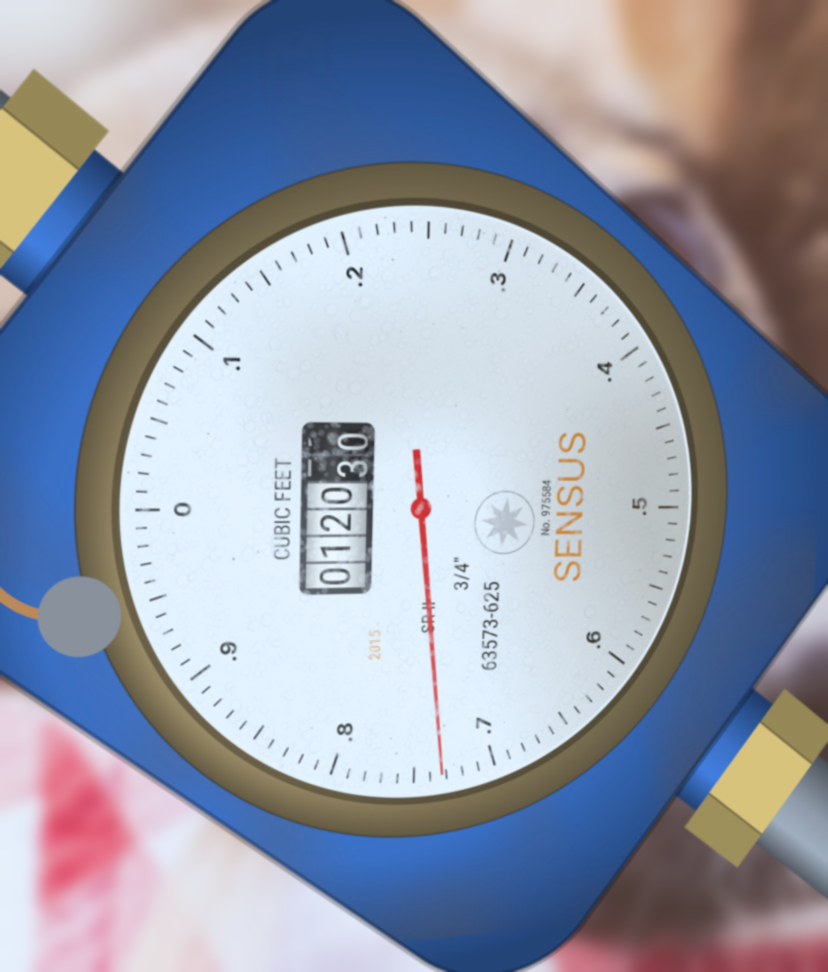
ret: 12029.73 (ft³)
